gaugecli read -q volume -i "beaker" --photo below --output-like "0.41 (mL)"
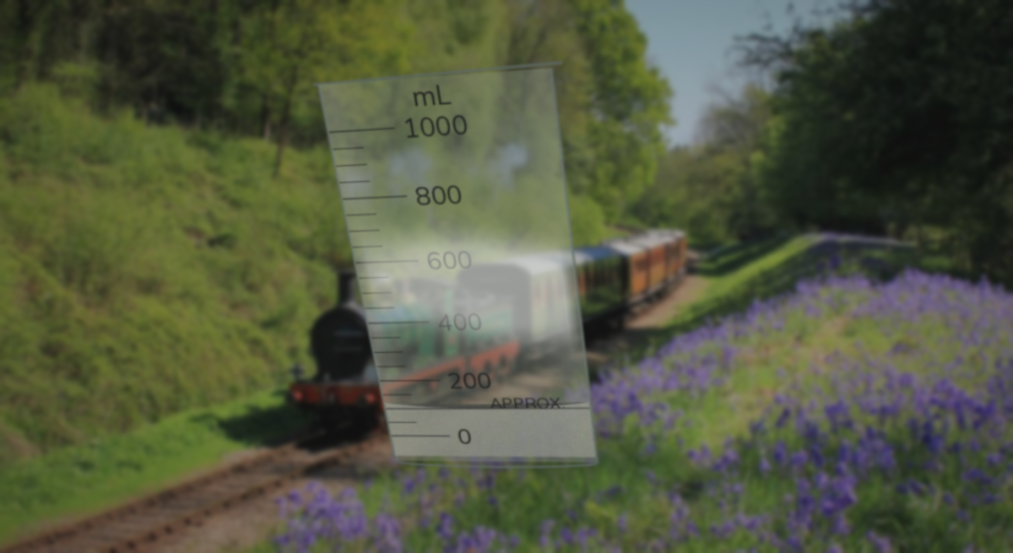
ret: 100 (mL)
